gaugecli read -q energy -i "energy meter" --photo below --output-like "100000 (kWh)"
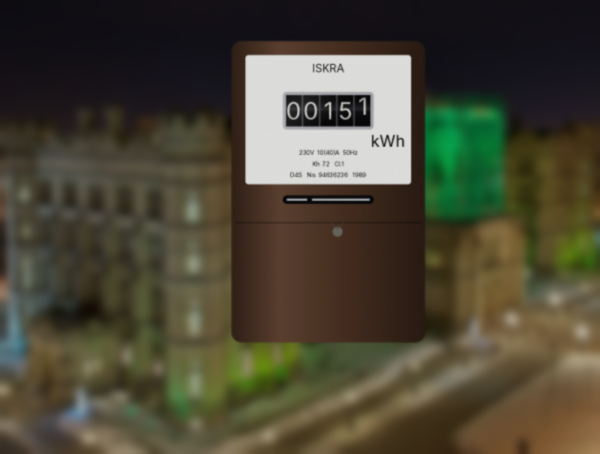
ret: 151 (kWh)
